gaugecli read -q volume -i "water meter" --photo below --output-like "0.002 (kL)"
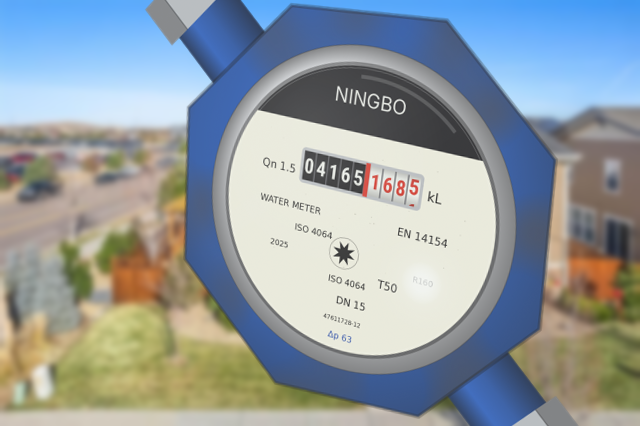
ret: 4165.1685 (kL)
